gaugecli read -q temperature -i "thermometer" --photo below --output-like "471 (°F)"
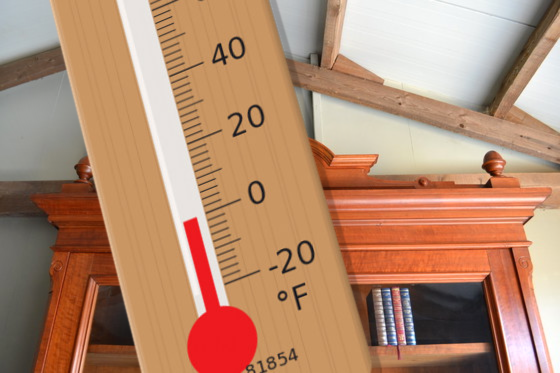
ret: 0 (°F)
